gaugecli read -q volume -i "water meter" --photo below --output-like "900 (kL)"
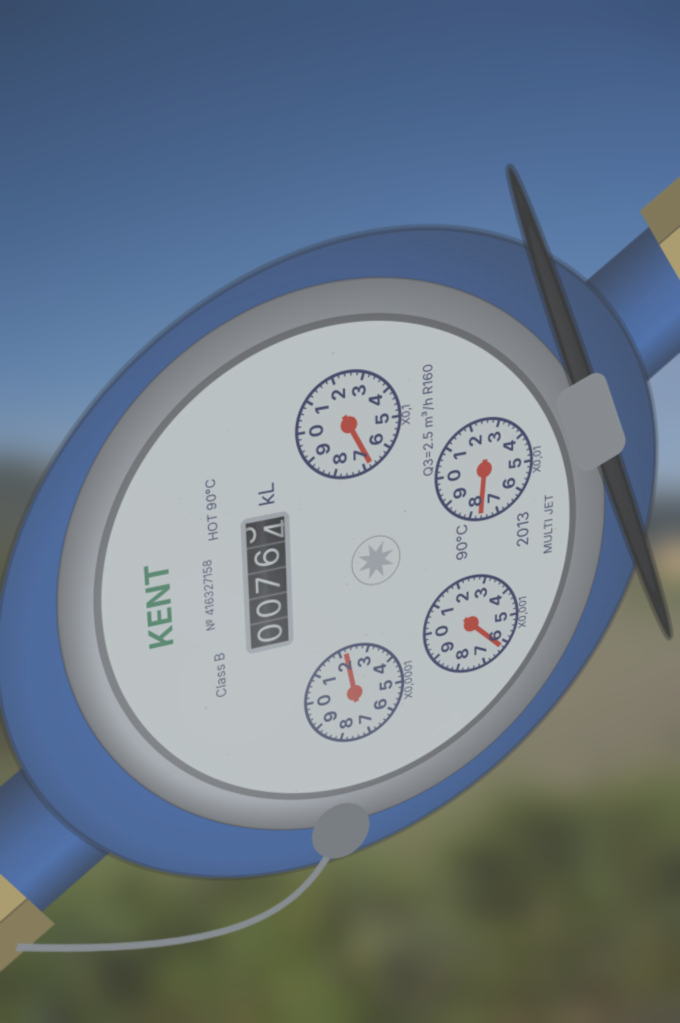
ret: 763.6762 (kL)
